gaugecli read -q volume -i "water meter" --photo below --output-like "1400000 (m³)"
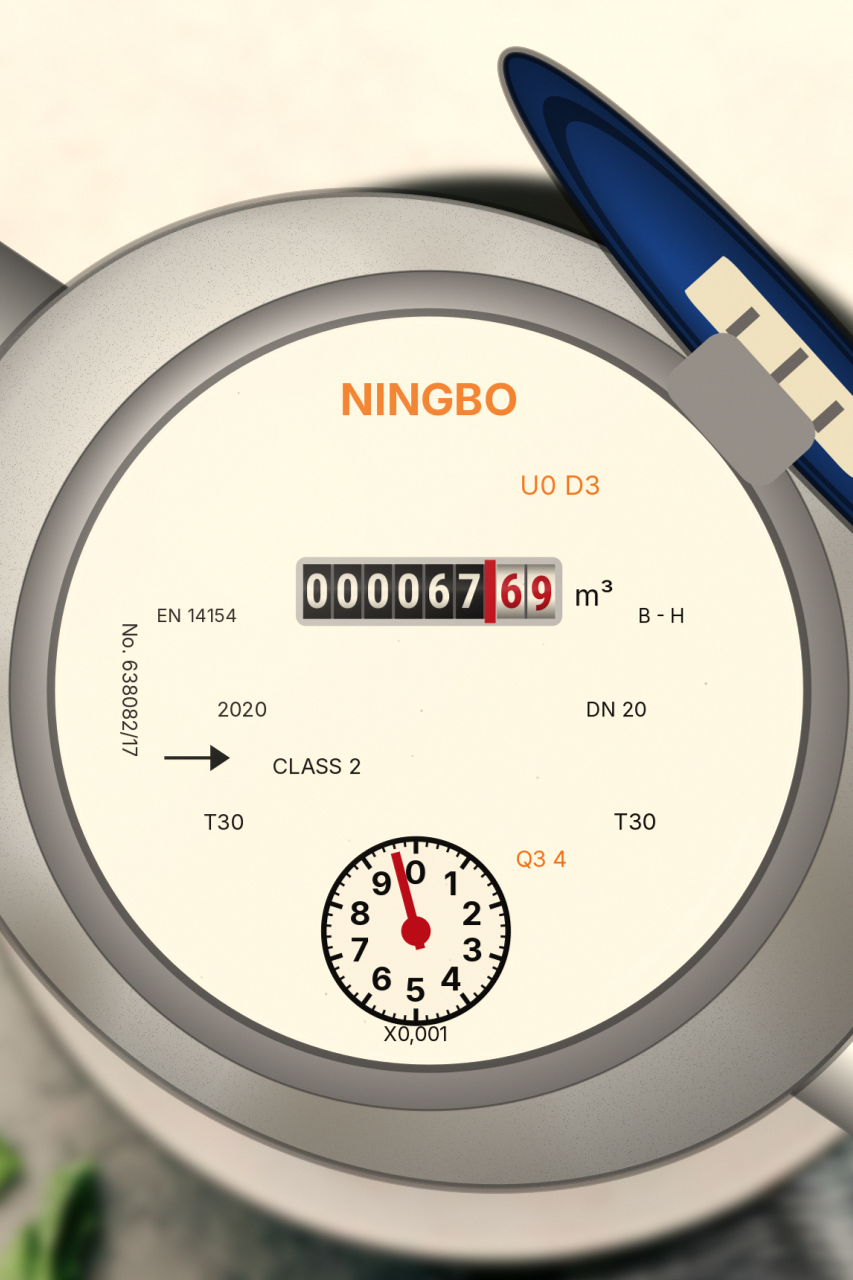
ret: 67.689 (m³)
